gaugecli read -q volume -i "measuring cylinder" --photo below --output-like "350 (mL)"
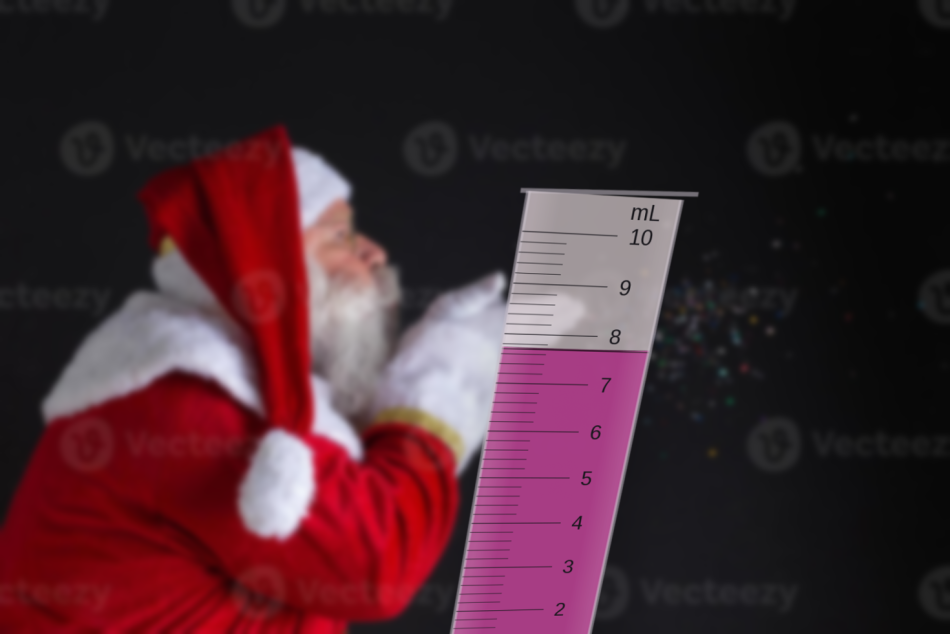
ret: 7.7 (mL)
